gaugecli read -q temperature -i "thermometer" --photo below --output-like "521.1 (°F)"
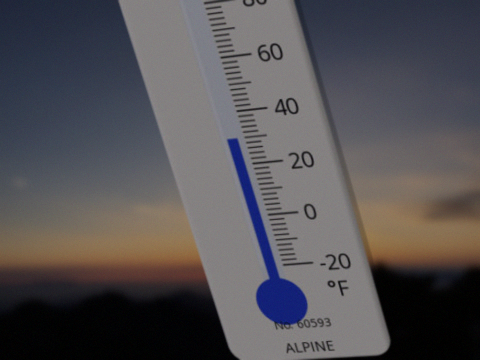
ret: 30 (°F)
